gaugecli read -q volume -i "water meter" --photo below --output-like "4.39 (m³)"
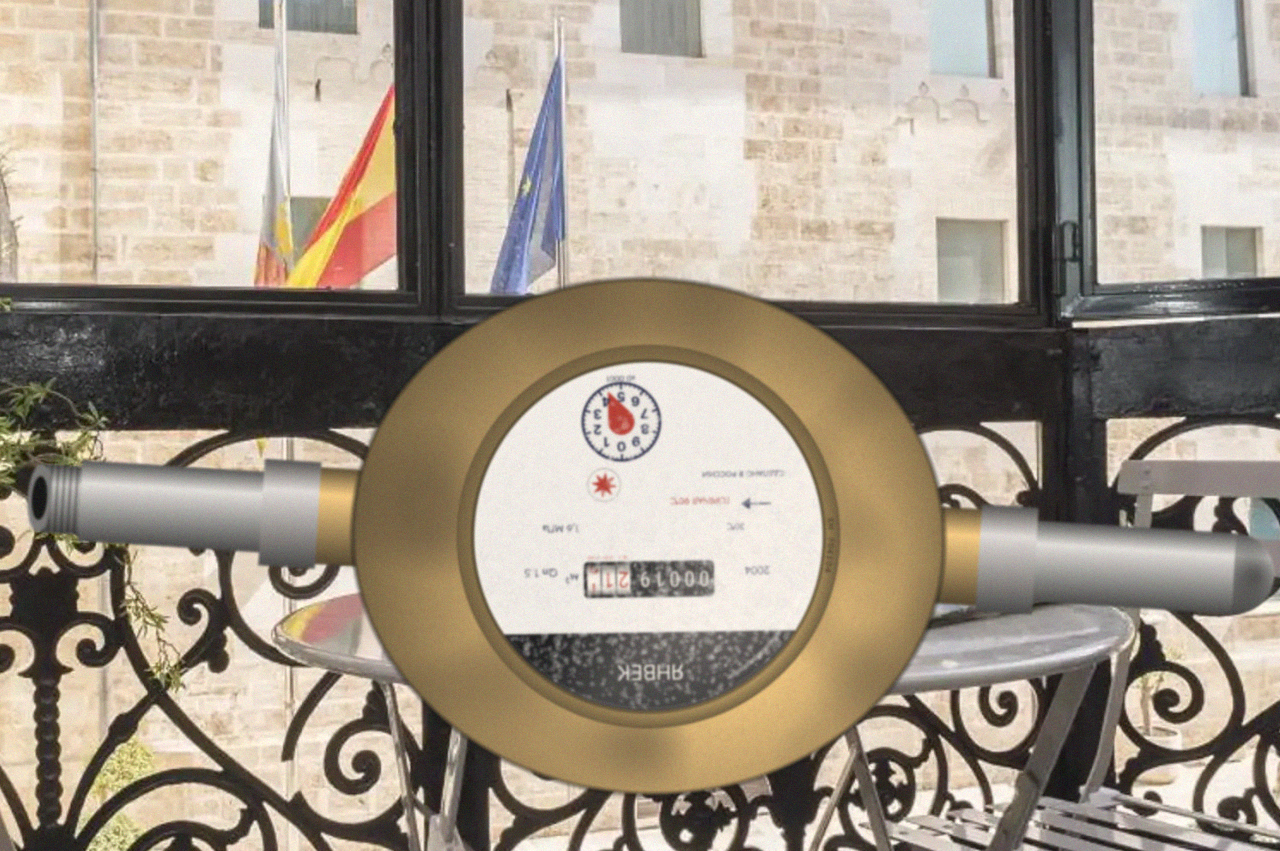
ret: 19.2114 (m³)
